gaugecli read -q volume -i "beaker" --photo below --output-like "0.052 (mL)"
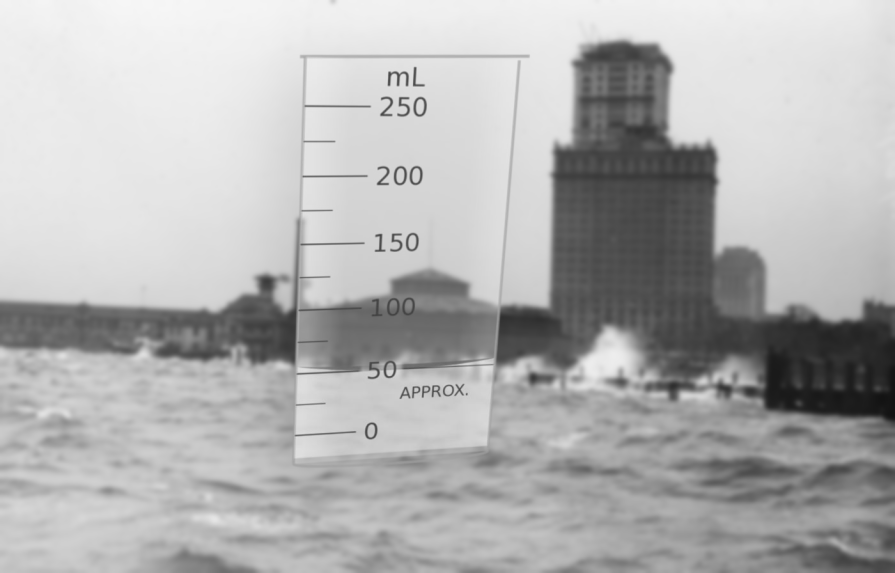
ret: 50 (mL)
